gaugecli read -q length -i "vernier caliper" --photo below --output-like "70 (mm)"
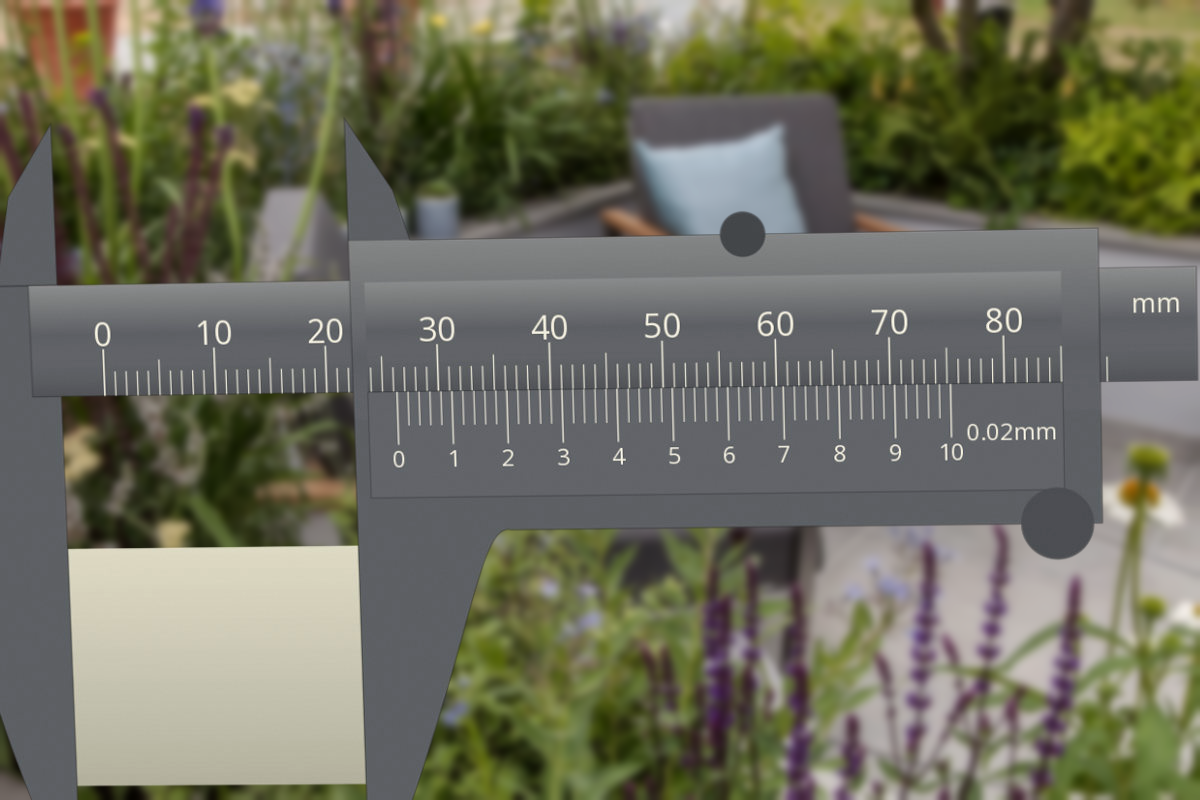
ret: 26.3 (mm)
